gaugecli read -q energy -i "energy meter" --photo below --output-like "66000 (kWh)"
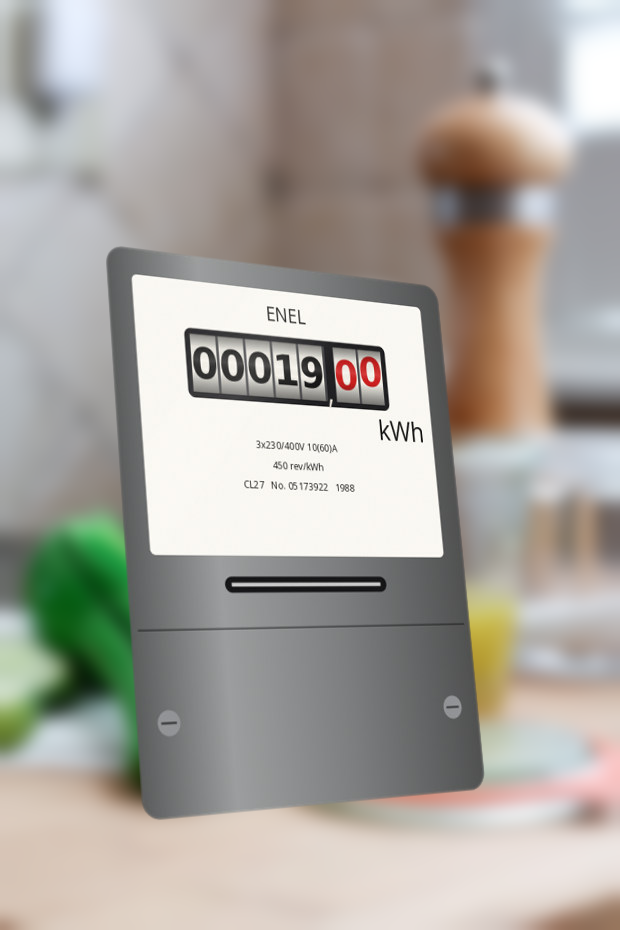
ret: 19.00 (kWh)
